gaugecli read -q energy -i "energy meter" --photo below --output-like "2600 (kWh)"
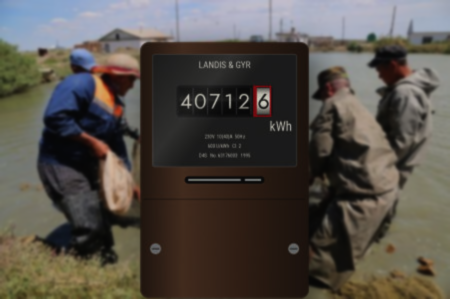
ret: 40712.6 (kWh)
